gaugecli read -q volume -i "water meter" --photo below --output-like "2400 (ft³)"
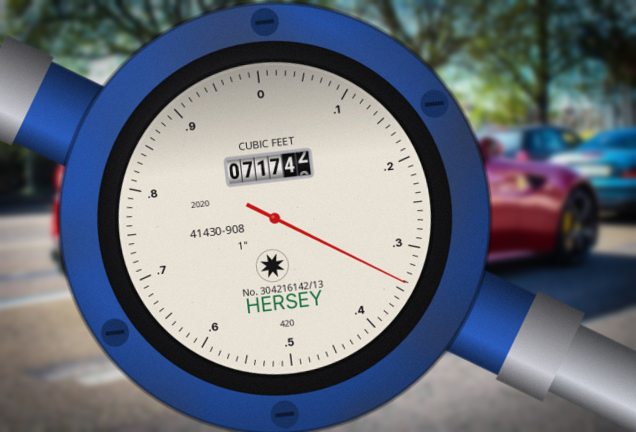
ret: 71742.34 (ft³)
